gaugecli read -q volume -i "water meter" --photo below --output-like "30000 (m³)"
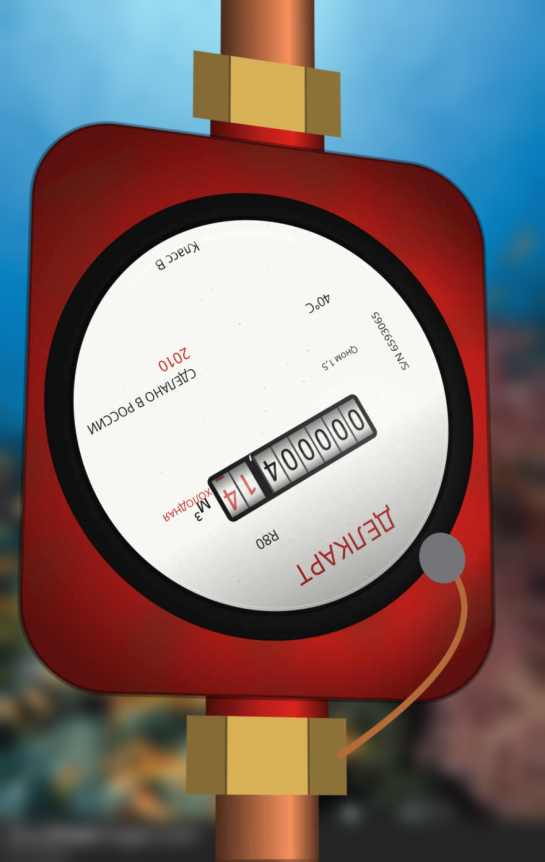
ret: 4.14 (m³)
